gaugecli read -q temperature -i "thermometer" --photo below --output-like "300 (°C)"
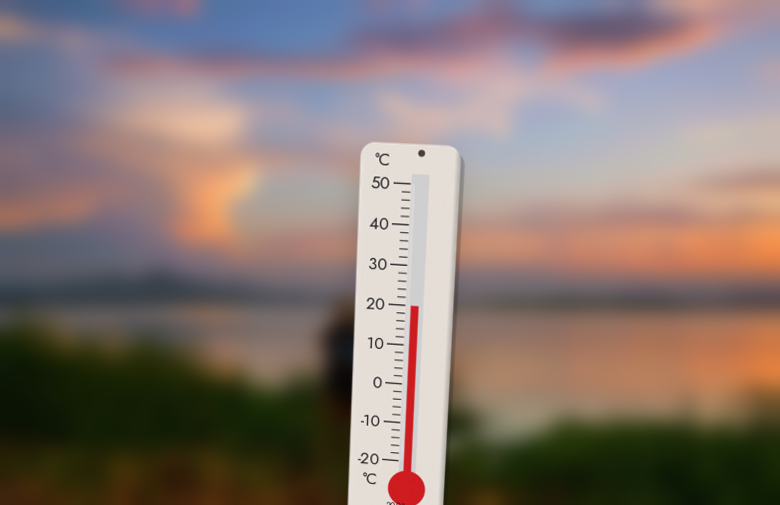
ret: 20 (°C)
